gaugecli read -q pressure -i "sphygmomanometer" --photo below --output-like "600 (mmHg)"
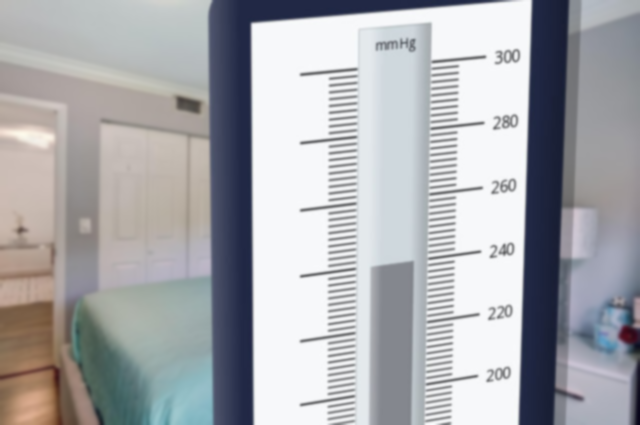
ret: 240 (mmHg)
